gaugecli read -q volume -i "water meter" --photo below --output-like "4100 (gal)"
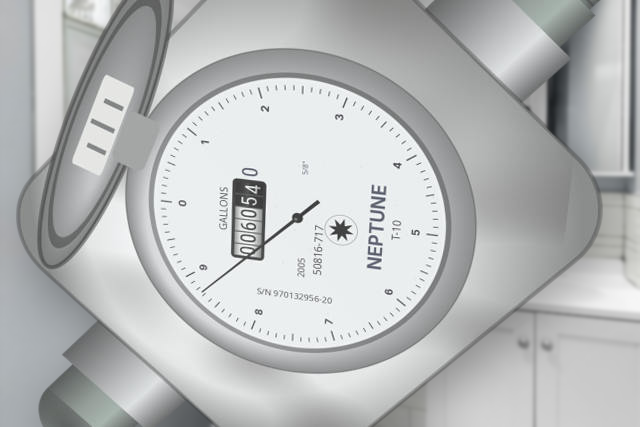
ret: 60538.7 (gal)
